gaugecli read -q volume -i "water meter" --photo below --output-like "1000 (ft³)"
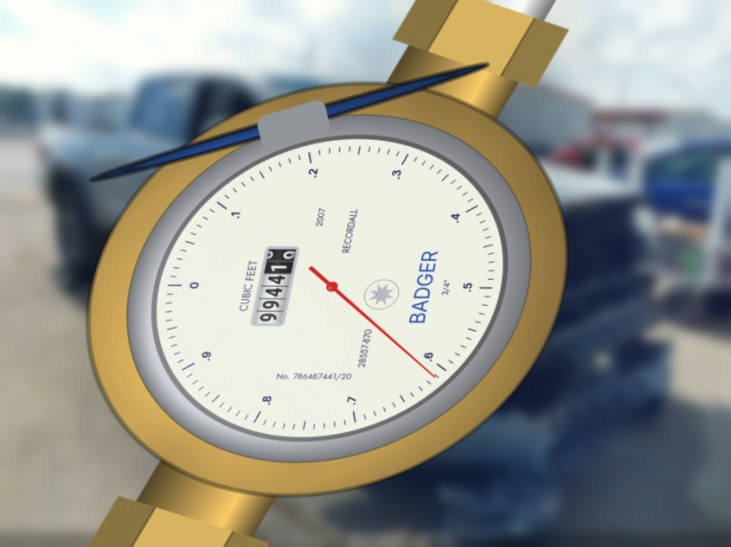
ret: 994418.61 (ft³)
